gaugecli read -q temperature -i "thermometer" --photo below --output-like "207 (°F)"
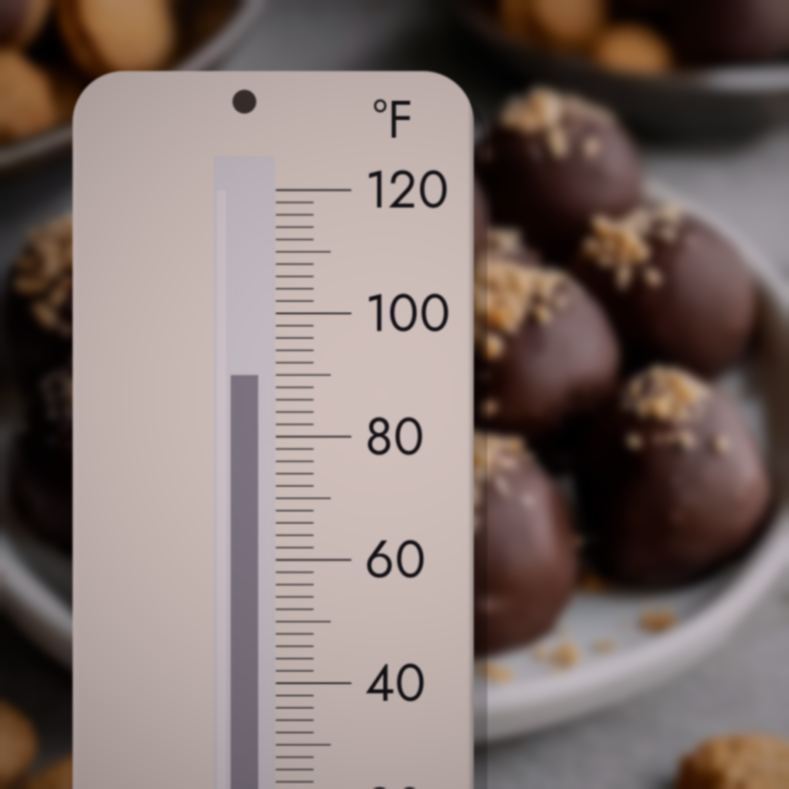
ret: 90 (°F)
